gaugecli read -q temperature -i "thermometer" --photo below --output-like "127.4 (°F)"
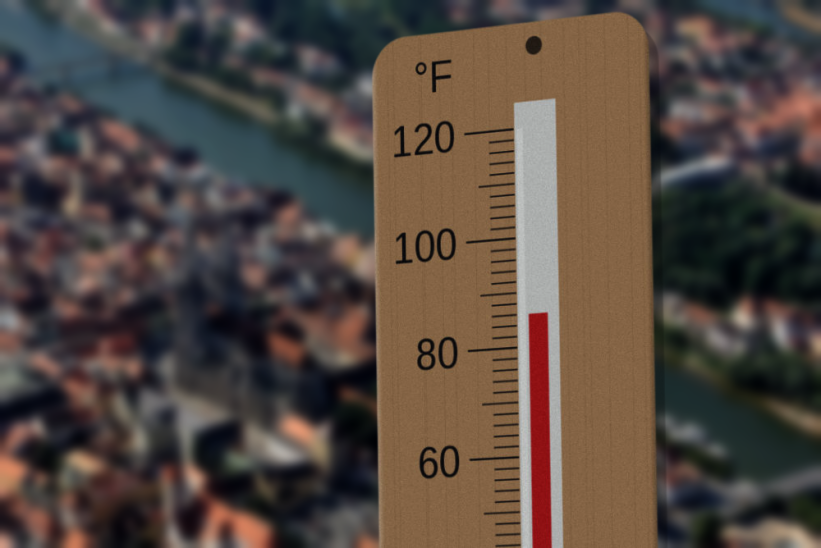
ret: 86 (°F)
